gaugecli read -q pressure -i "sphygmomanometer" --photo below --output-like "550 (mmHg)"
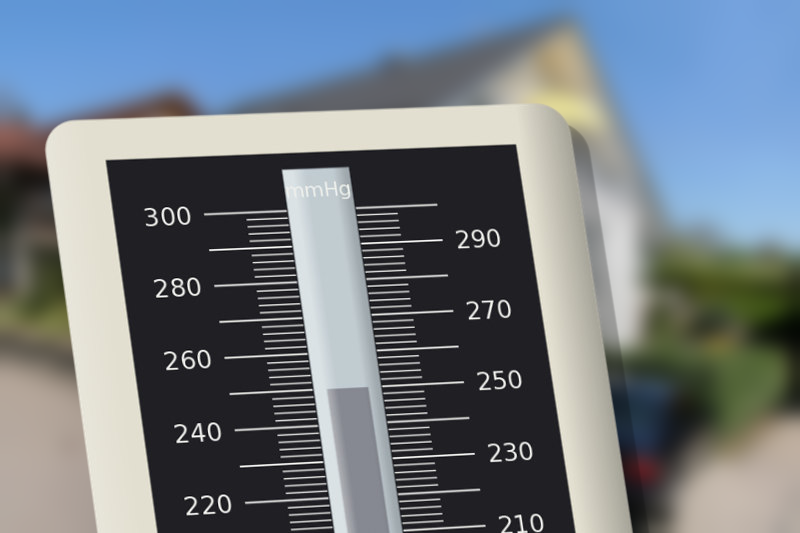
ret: 250 (mmHg)
